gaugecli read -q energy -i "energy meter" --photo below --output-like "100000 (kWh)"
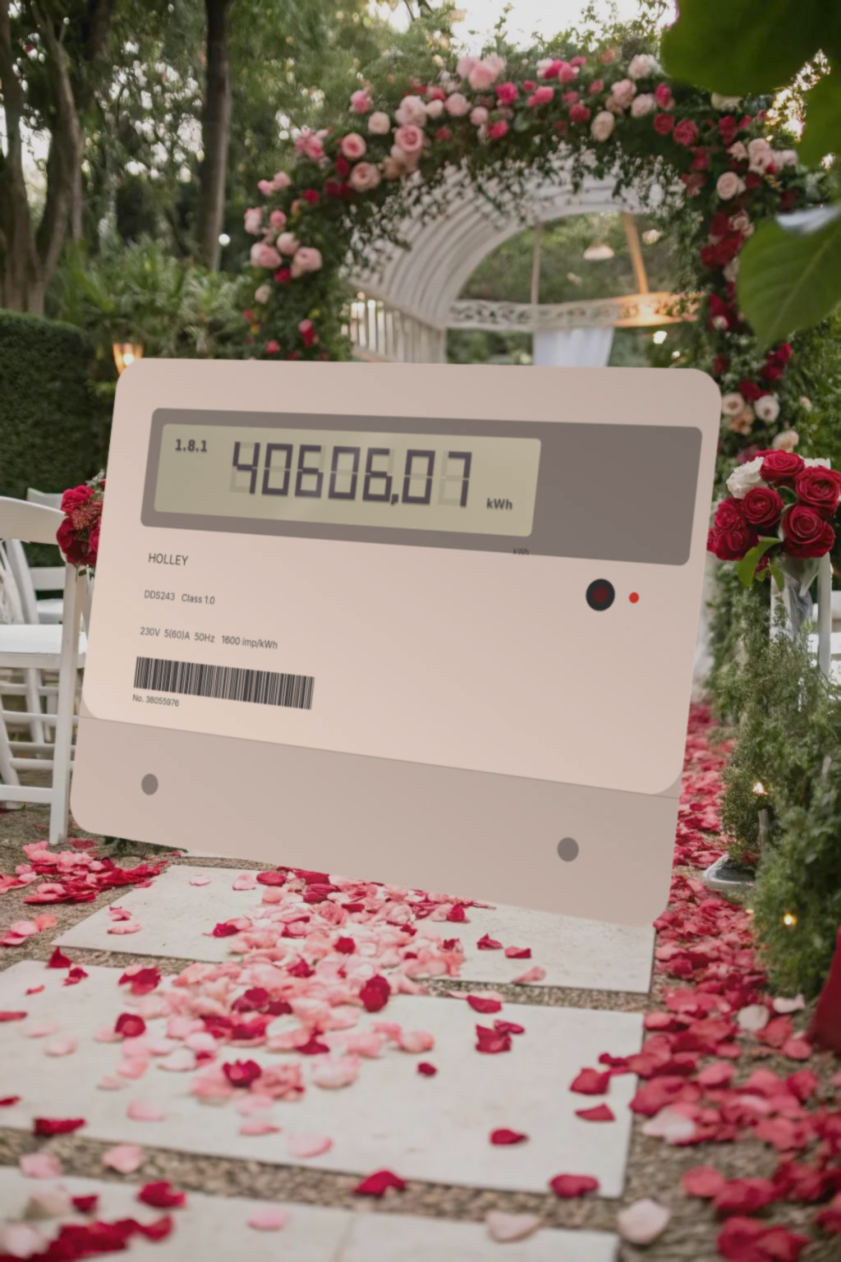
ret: 40606.07 (kWh)
